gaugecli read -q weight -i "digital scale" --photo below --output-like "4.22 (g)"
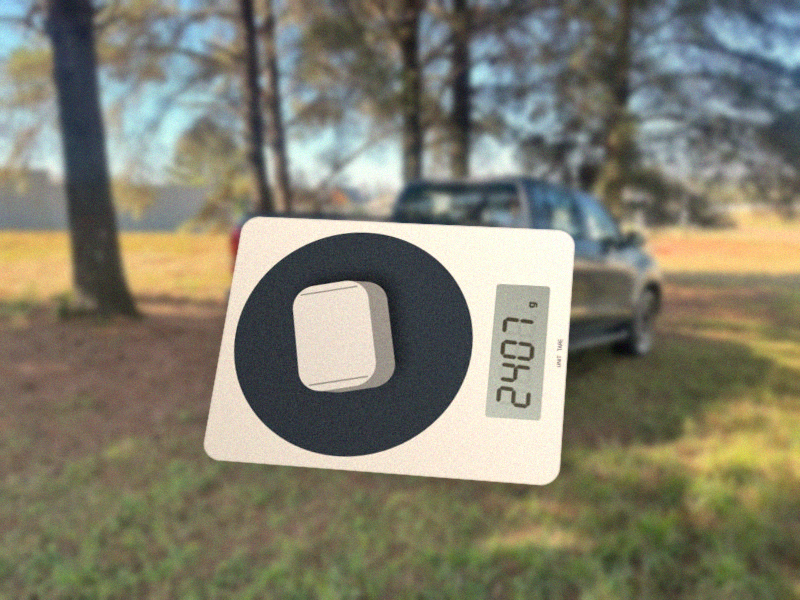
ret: 2407 (g)
